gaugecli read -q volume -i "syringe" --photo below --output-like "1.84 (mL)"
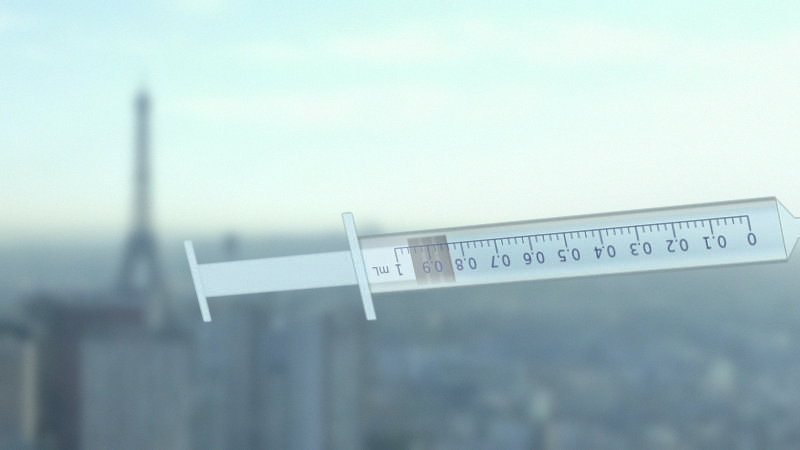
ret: 0.84 (mL)
